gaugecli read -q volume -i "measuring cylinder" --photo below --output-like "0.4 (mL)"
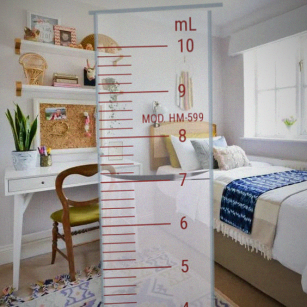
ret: 7 (mL)
